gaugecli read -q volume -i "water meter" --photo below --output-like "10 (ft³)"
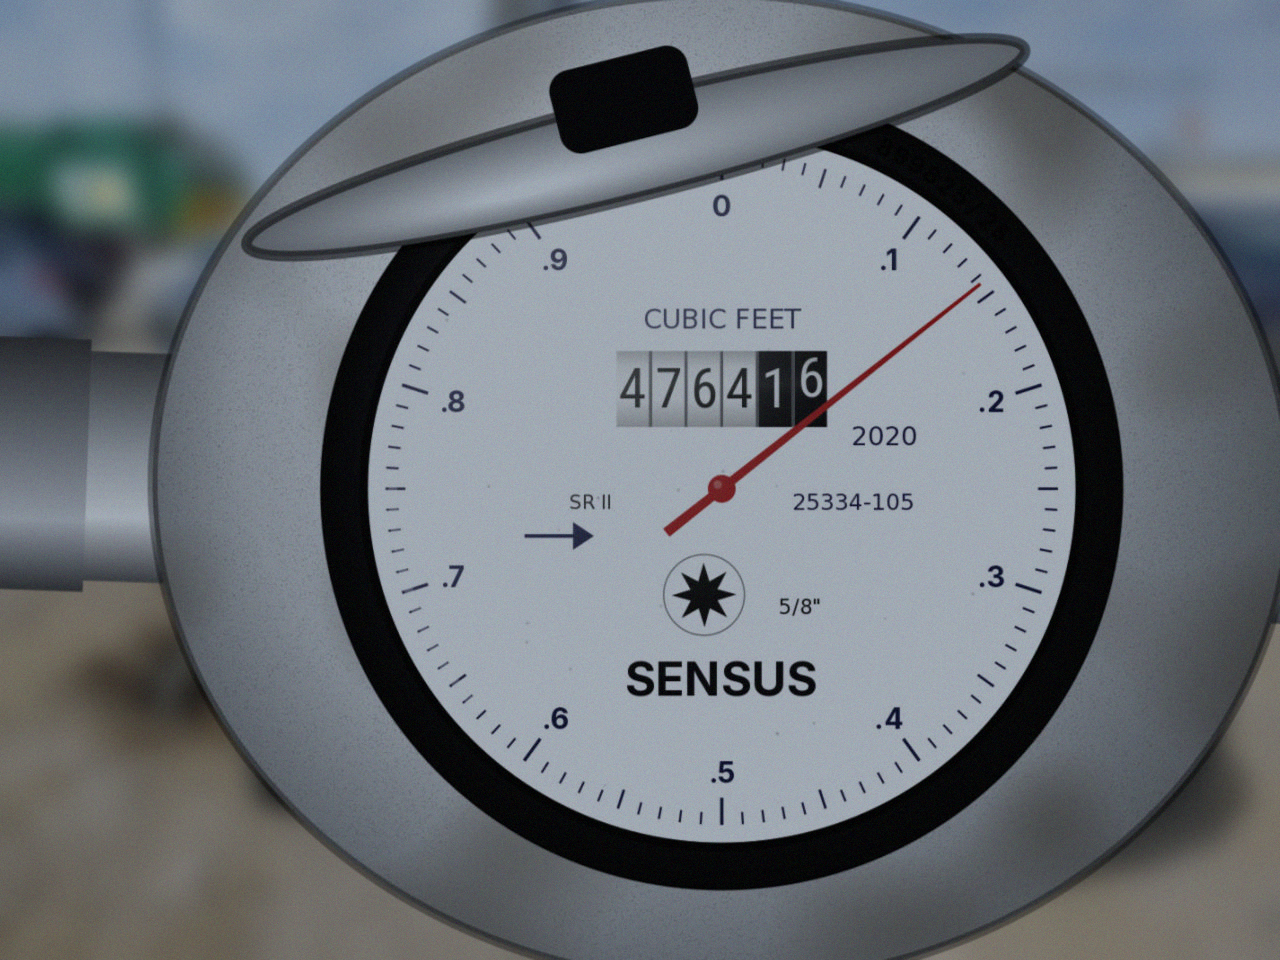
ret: 476416.14 (ft³)
